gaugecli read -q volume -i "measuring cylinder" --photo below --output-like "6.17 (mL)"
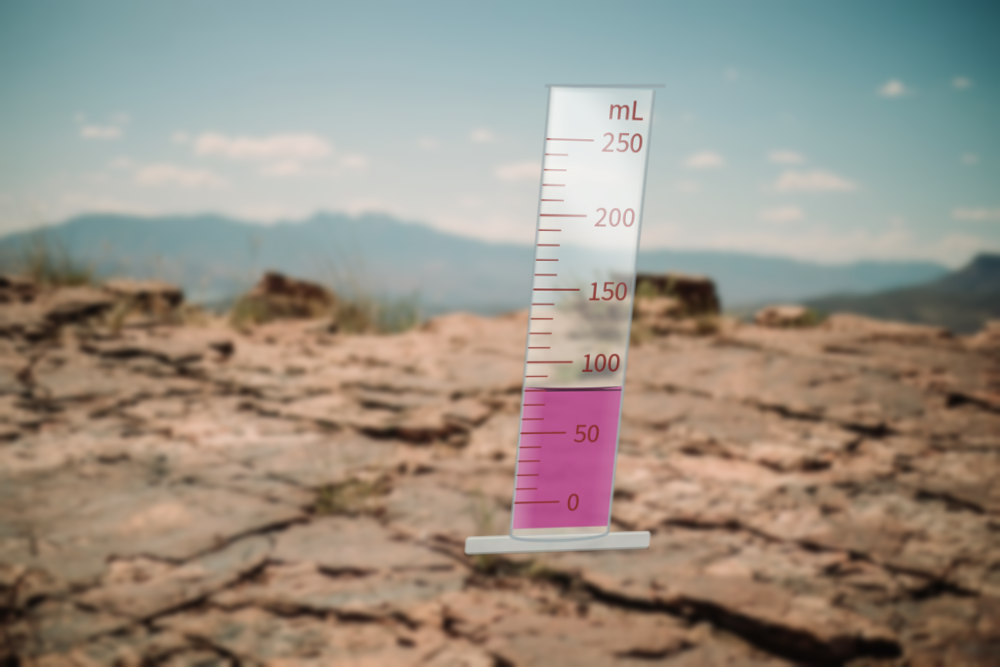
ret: 80 (mL)
